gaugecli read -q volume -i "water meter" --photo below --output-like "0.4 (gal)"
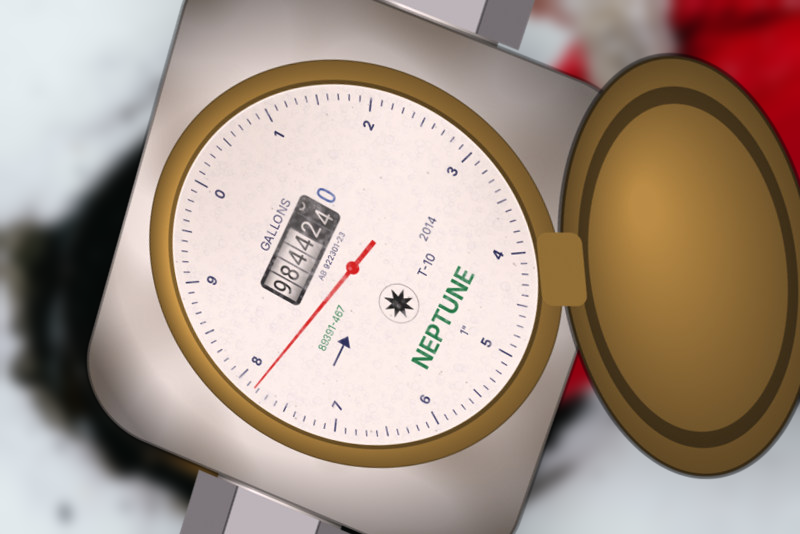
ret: 9844237.8 (gal)
